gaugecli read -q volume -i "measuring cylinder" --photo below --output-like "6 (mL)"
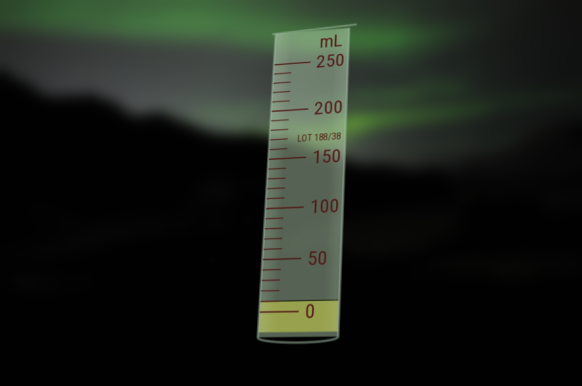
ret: 10 (mL)
